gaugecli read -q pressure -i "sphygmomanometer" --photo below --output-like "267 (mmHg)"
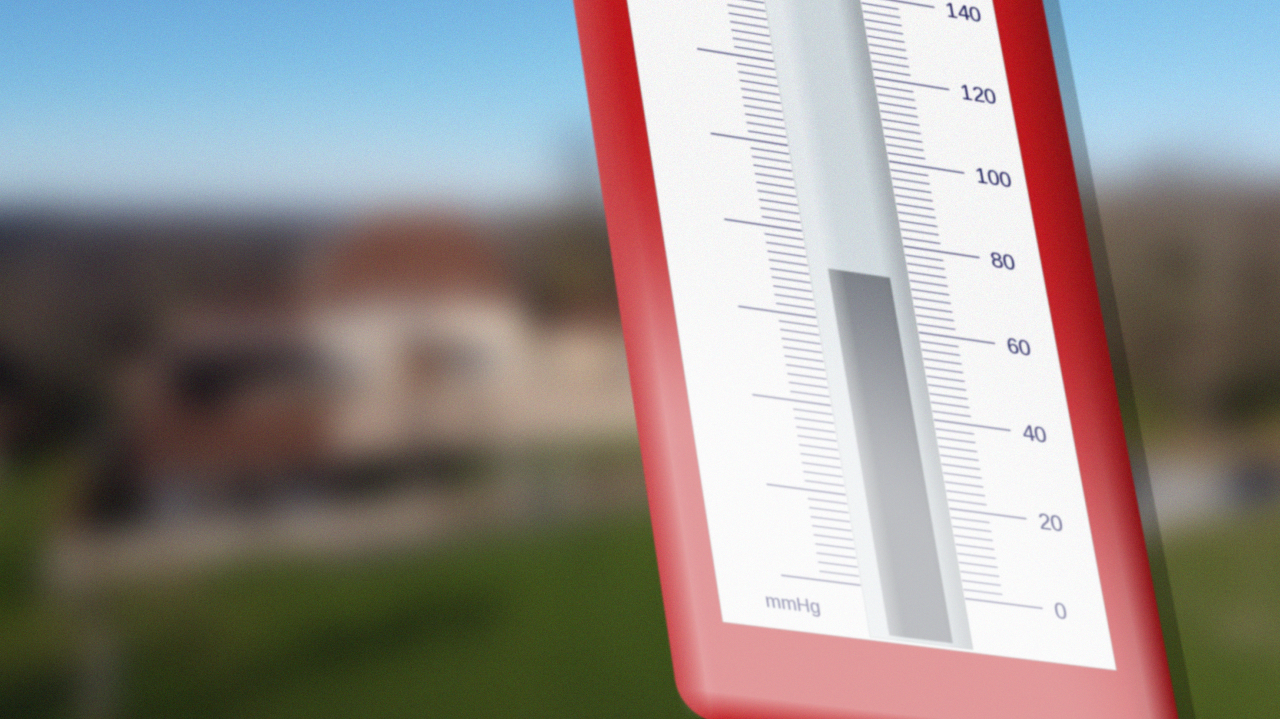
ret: 72 (mmHg)
